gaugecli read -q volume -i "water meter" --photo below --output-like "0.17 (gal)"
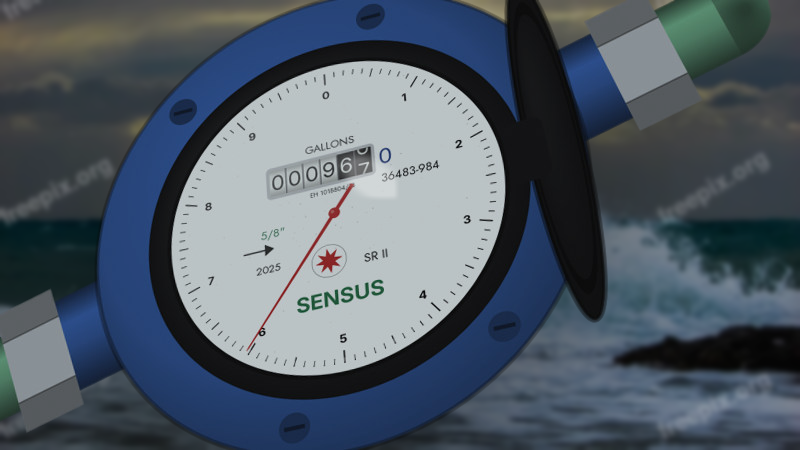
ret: 9666.0 (gal)
